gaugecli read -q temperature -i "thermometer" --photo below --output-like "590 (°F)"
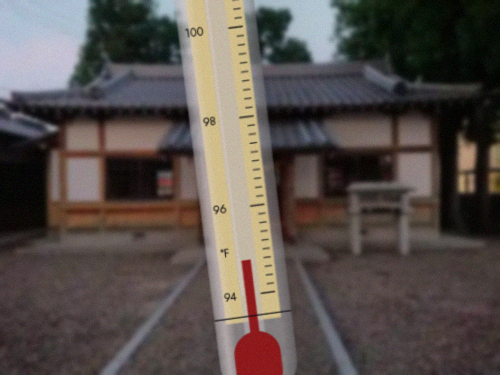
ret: 94.8 (°F)
